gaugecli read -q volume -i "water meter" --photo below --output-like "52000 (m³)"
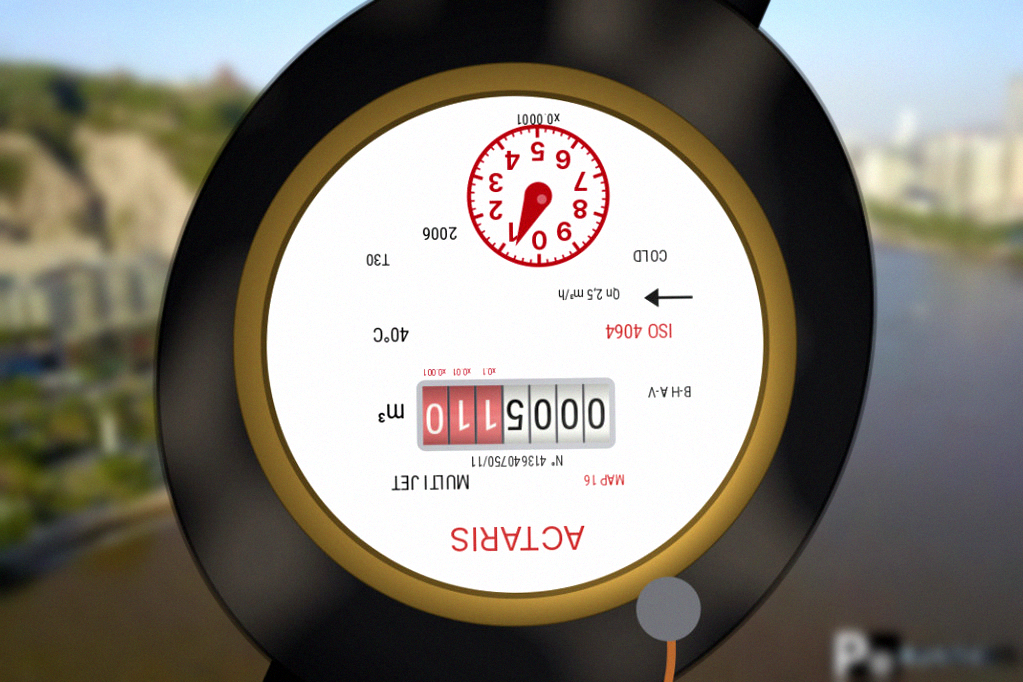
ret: 5.1100 (m³)
